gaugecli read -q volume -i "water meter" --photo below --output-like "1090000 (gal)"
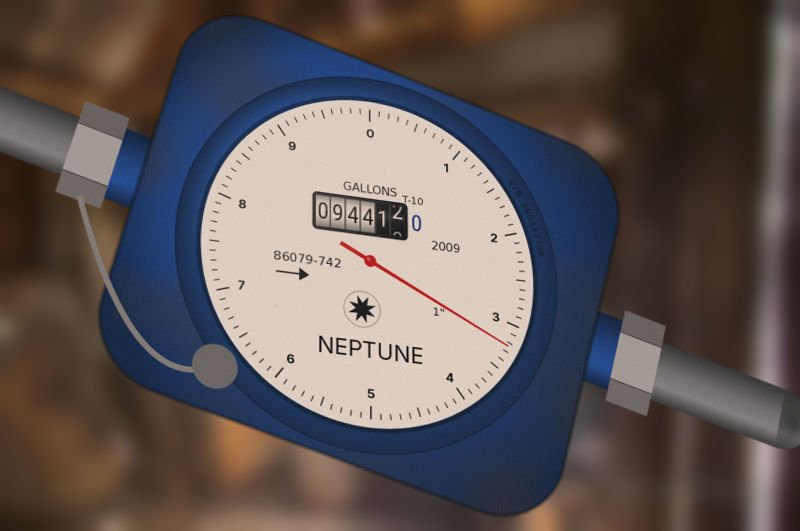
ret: 944123.2 (gal)
